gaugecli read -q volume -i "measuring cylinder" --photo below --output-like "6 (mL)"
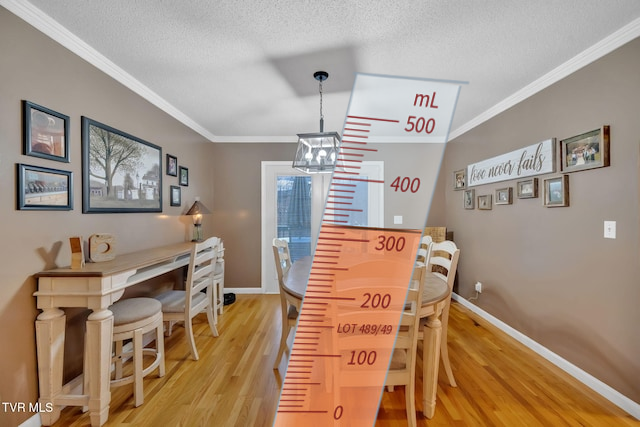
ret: 320 (mL)
